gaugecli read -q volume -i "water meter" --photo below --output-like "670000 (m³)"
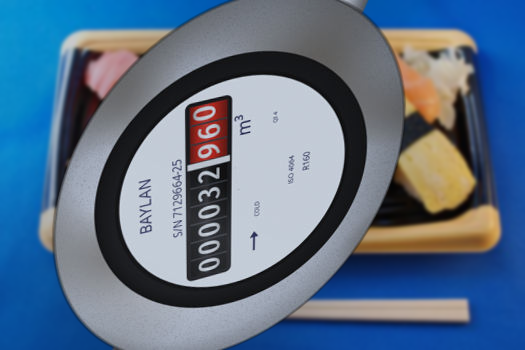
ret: 32.960 (m³)
